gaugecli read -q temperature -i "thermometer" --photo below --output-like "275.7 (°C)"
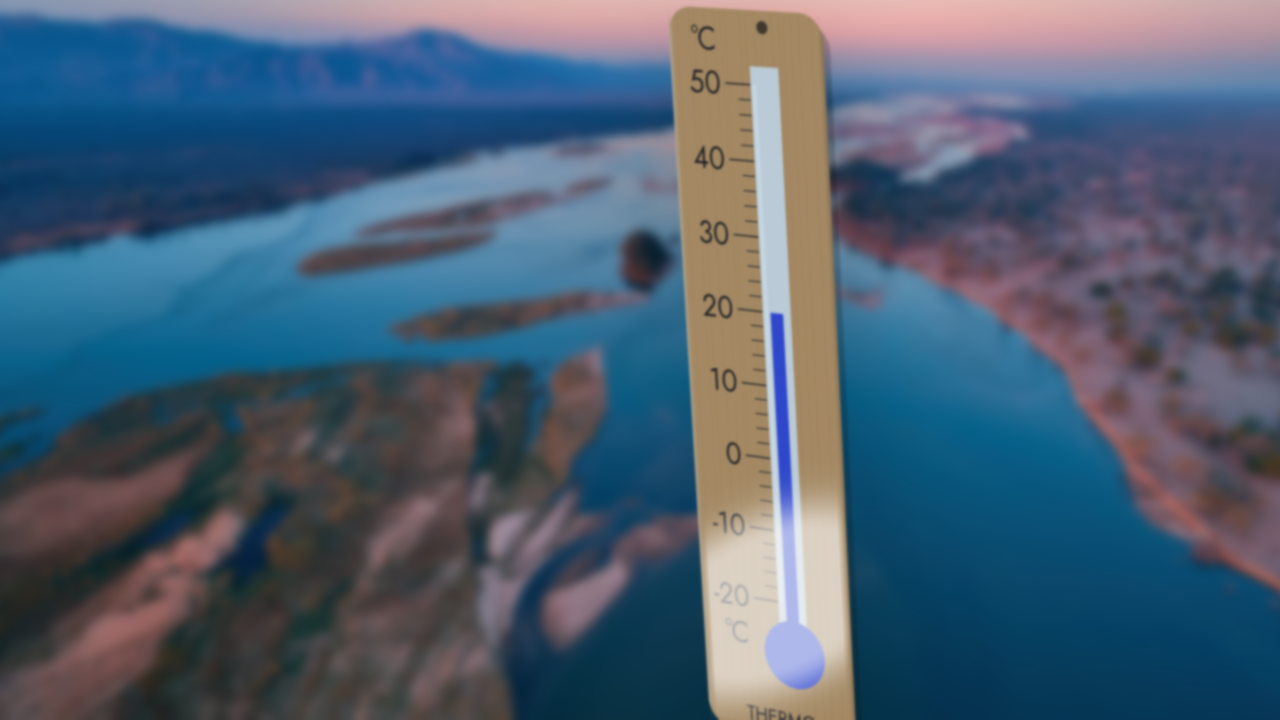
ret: 20 (°C)
